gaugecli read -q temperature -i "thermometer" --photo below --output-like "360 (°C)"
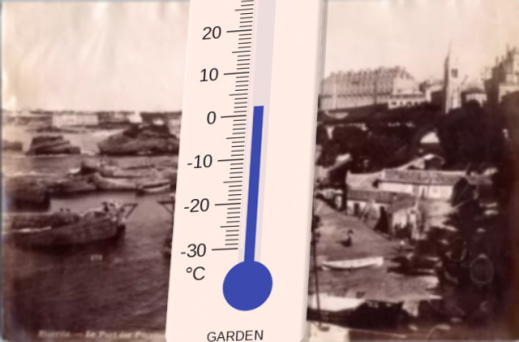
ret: 2 (°C)
